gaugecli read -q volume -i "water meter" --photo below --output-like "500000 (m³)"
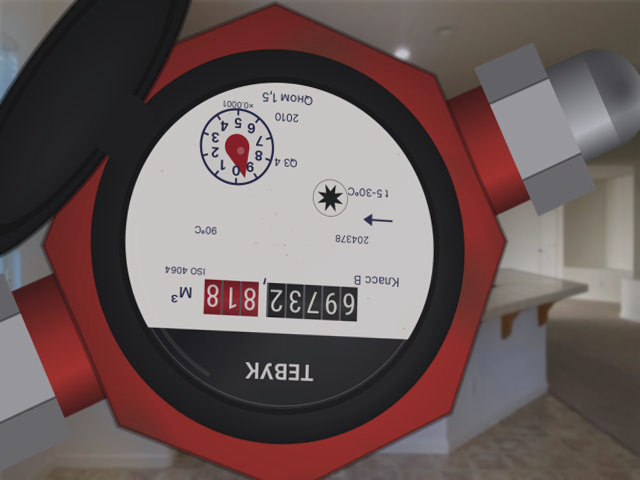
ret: 69732.8179 (m³)
